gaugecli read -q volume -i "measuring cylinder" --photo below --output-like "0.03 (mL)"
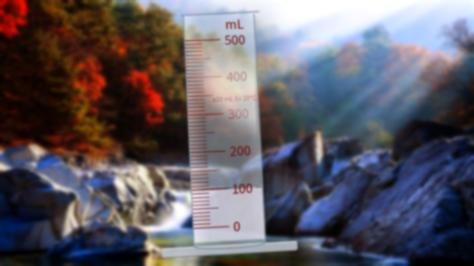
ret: 100 (mL)
